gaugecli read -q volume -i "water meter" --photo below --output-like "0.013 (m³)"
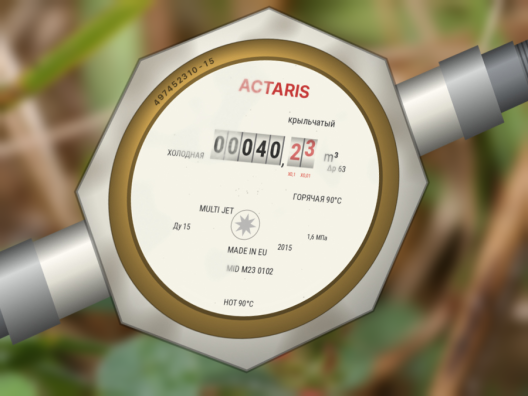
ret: 40.23 (m³)
